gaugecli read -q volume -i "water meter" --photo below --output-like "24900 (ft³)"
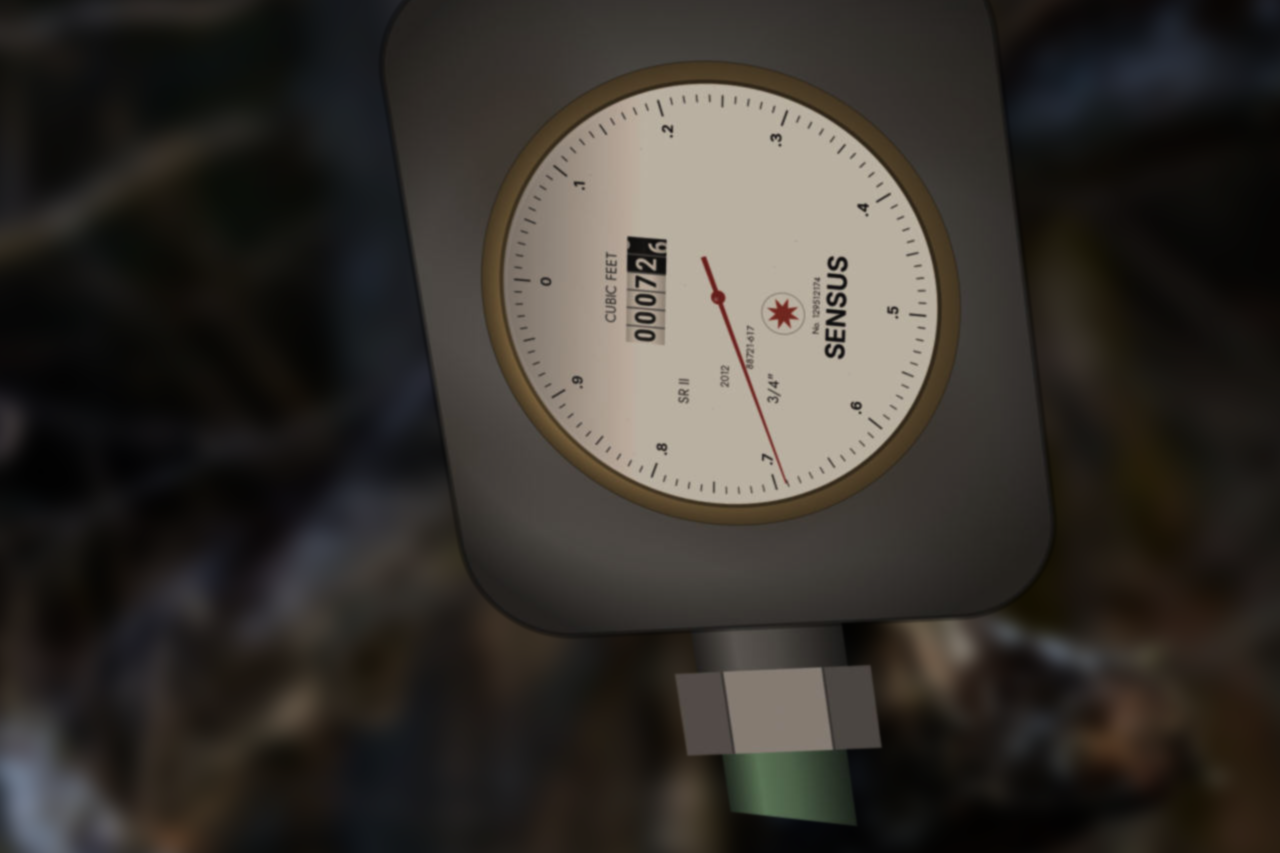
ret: 725.69 (ft³)
